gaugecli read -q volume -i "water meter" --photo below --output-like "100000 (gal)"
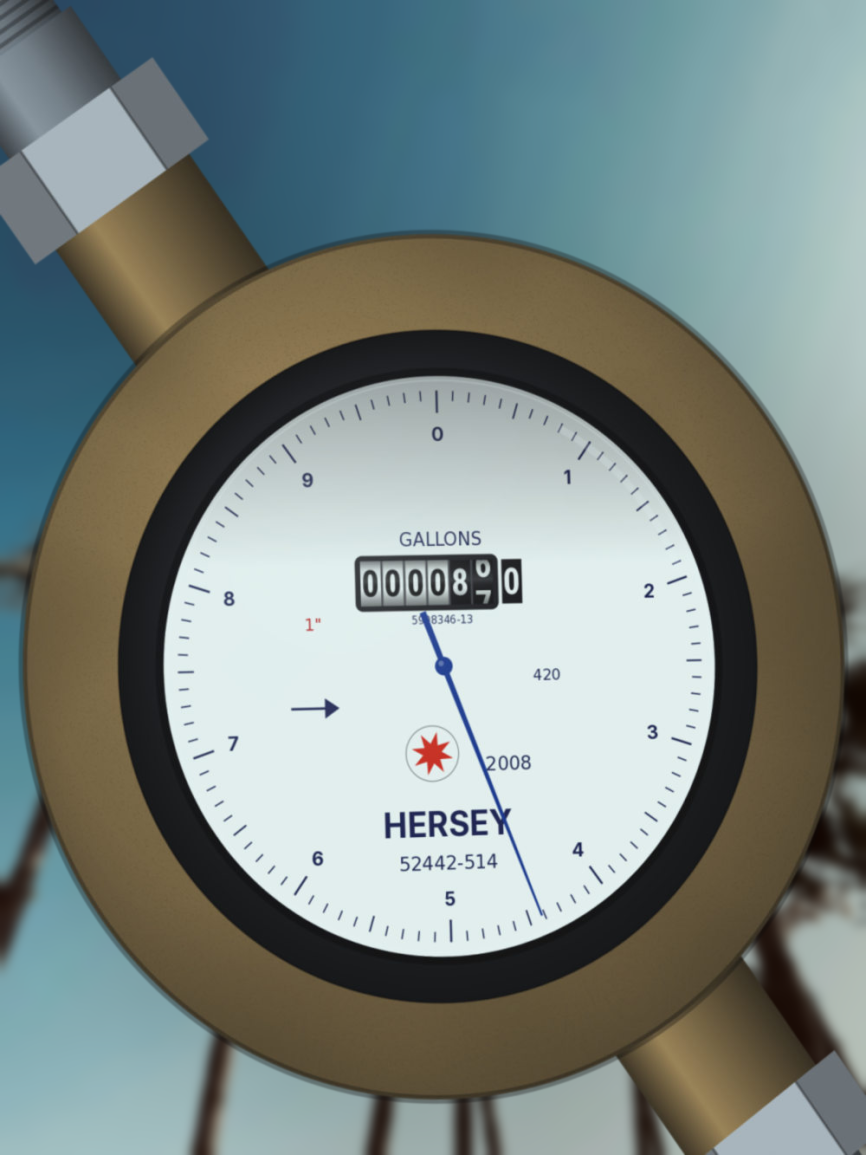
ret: 864.4 (gal)
